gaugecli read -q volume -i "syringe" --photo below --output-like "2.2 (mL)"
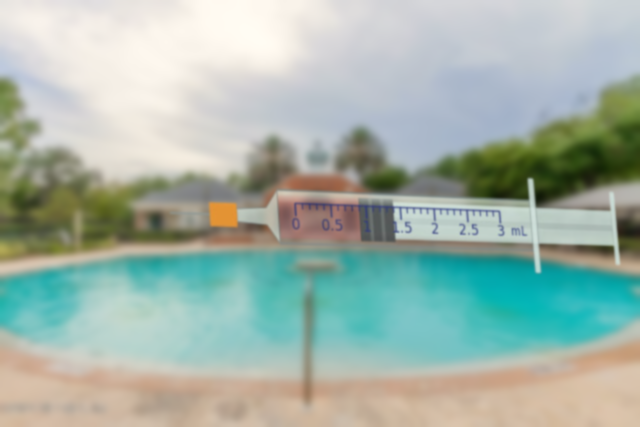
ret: 0.9 (mL)
